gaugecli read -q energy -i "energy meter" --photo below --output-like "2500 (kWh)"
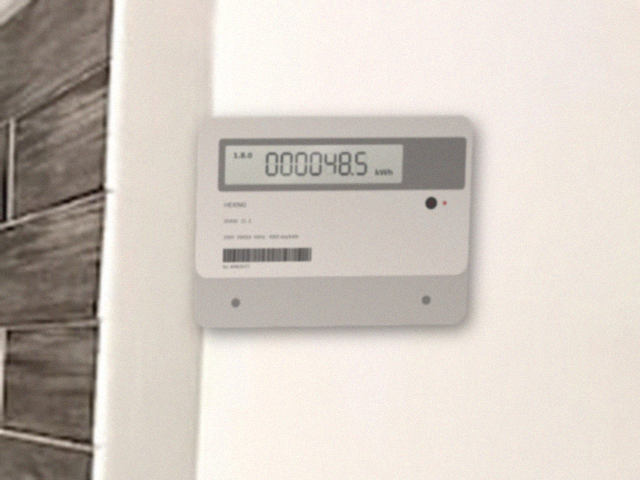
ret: 48.5 (kWh)
